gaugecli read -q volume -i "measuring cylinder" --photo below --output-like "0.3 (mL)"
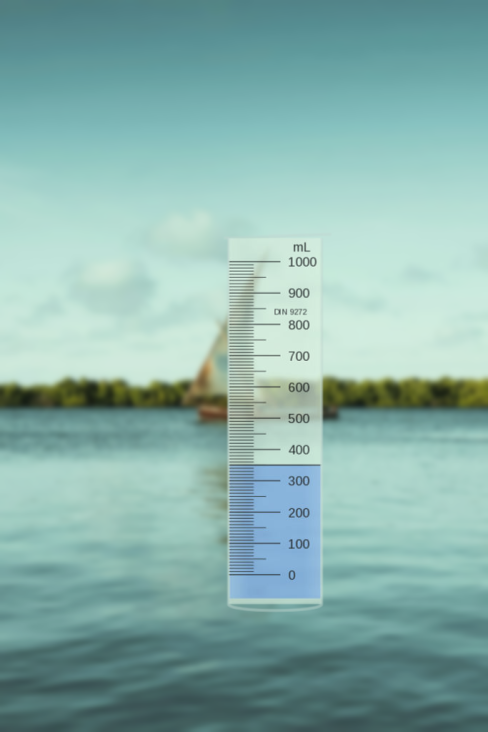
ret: 350 (mL)
